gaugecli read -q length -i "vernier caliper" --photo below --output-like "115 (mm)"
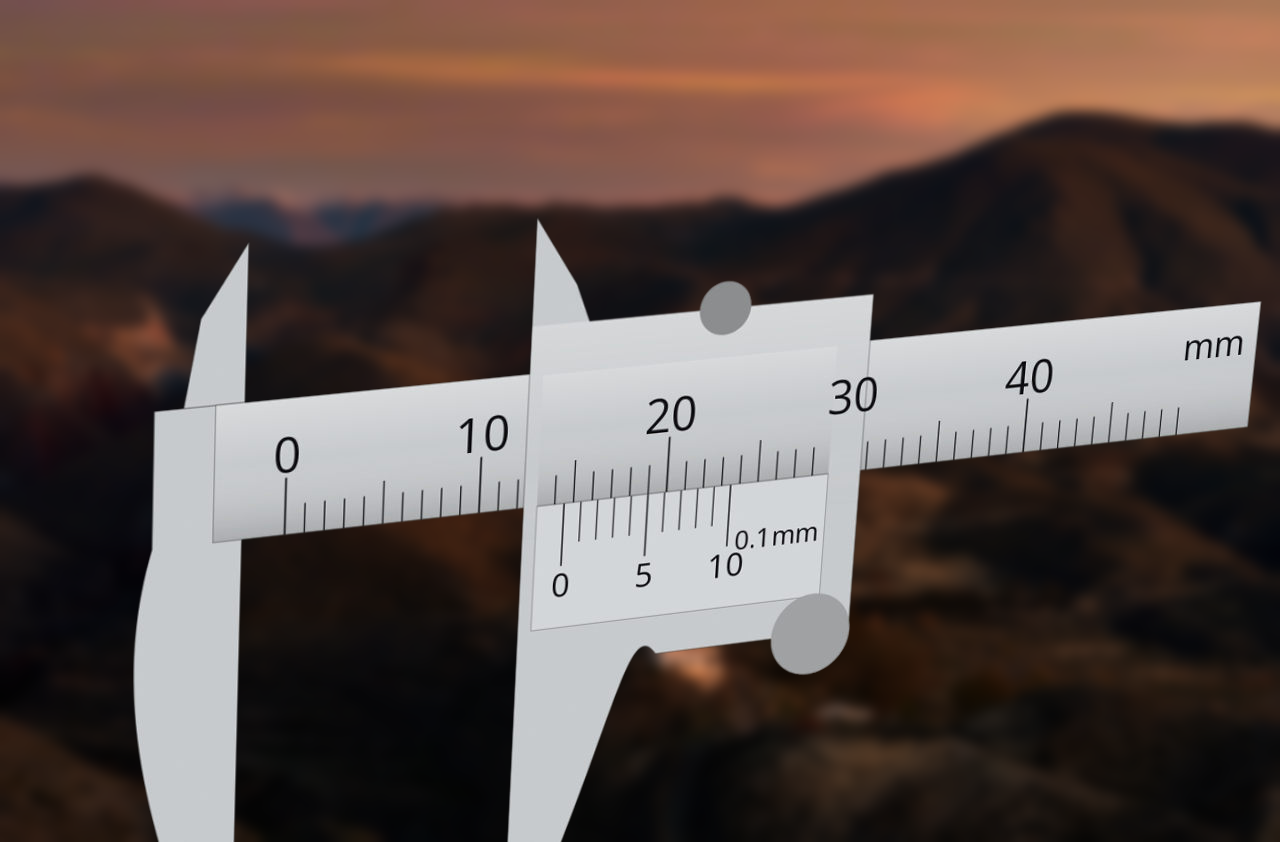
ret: 14.5 (mm)
